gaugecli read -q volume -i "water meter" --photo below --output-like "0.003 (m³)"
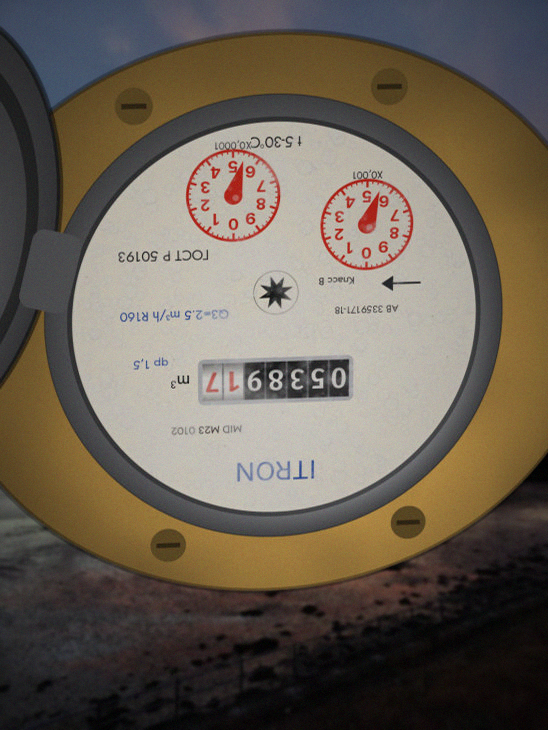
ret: 5389.1755 (m³)
